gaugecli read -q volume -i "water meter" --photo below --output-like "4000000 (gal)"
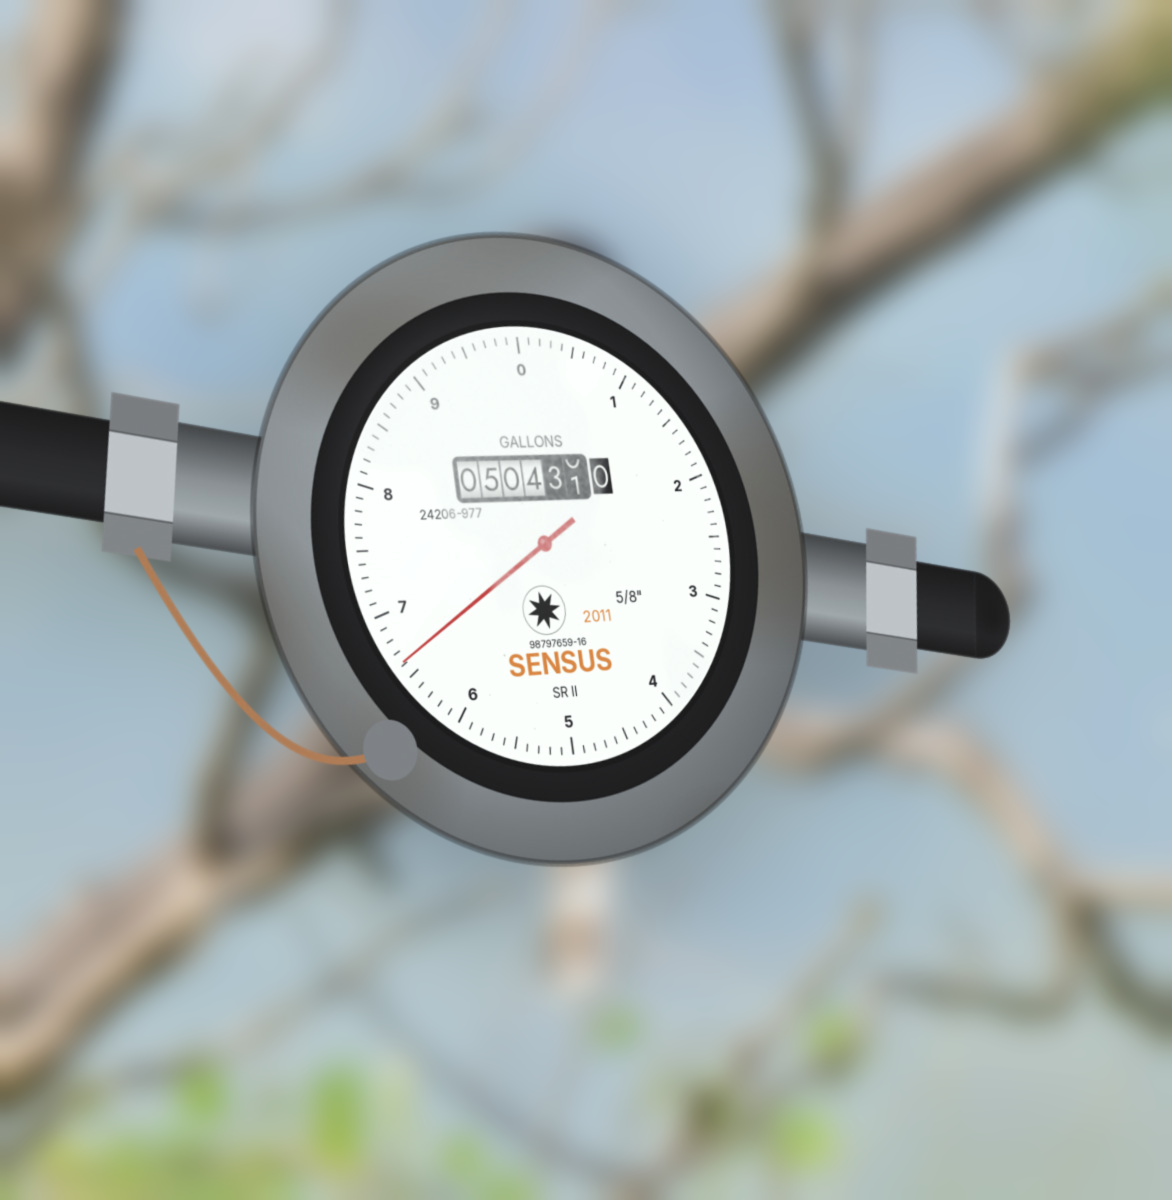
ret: 504306.6 (gal)
